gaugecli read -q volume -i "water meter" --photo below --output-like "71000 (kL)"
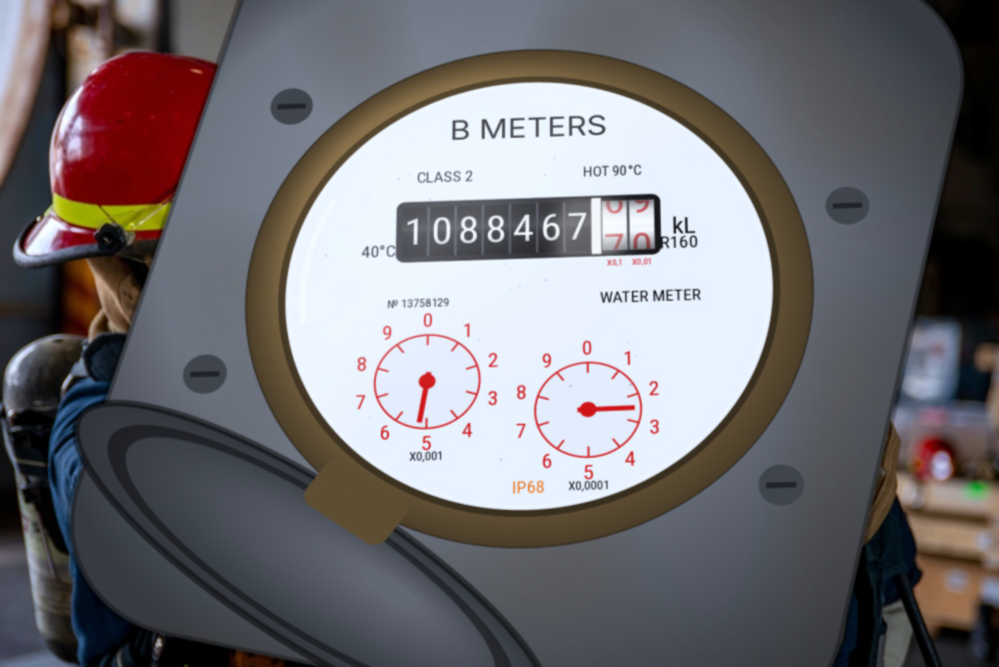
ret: 1088467.6952 (kL)
